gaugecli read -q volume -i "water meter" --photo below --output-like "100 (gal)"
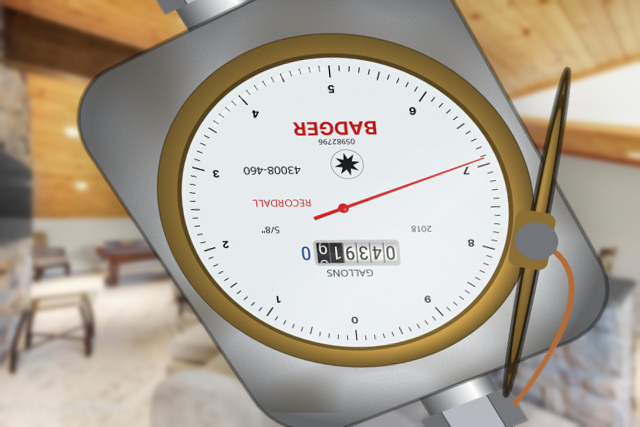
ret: 439186.9 (gal)
